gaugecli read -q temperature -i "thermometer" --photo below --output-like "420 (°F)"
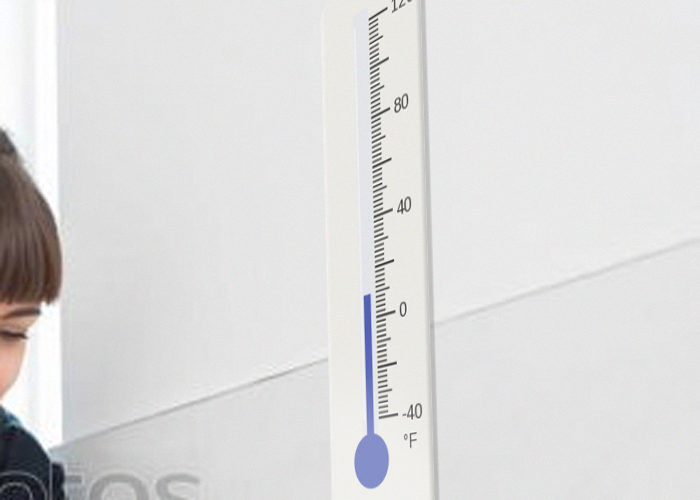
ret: 10 (°F)
